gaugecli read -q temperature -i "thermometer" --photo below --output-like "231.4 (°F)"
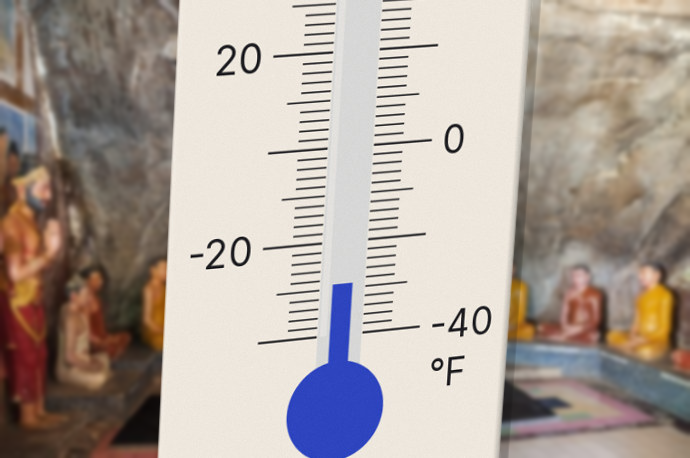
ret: -29 (°F)
